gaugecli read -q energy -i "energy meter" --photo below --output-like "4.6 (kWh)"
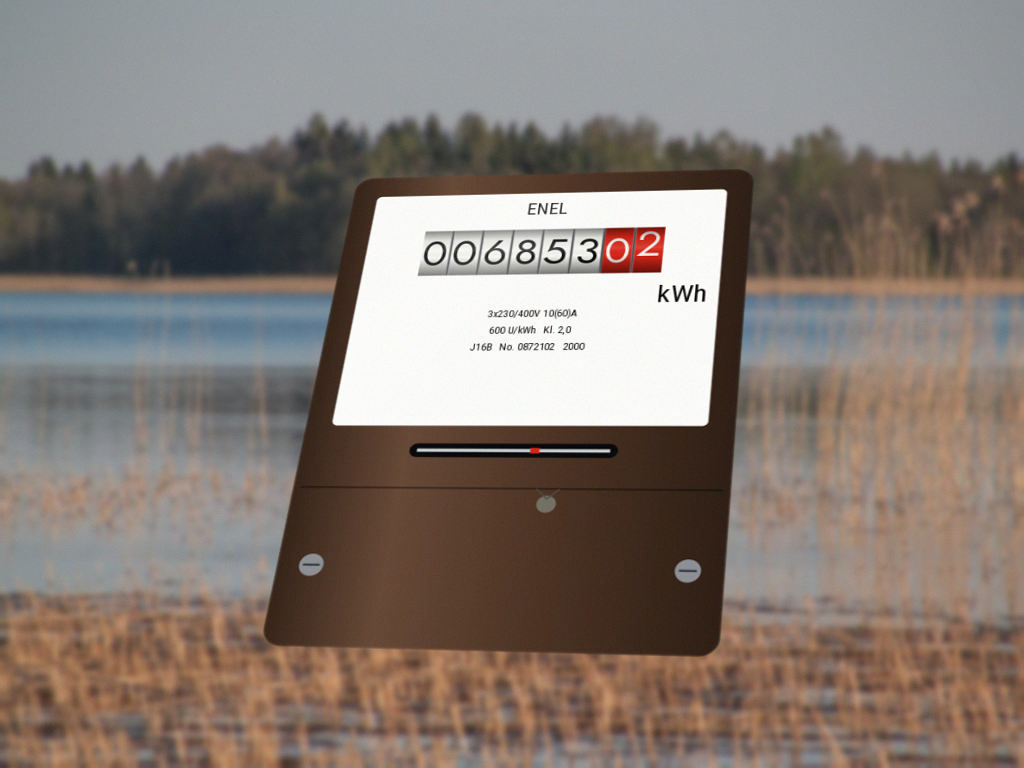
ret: 6853.02 (kWh)
